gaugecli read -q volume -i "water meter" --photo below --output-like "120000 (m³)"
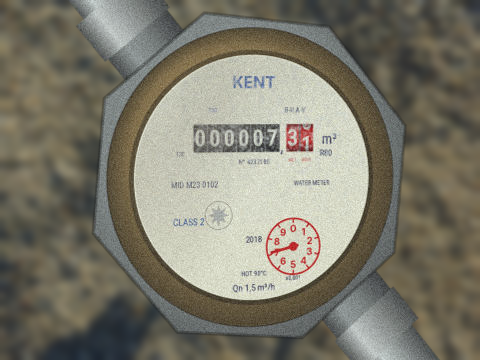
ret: 7.307 (m³)
